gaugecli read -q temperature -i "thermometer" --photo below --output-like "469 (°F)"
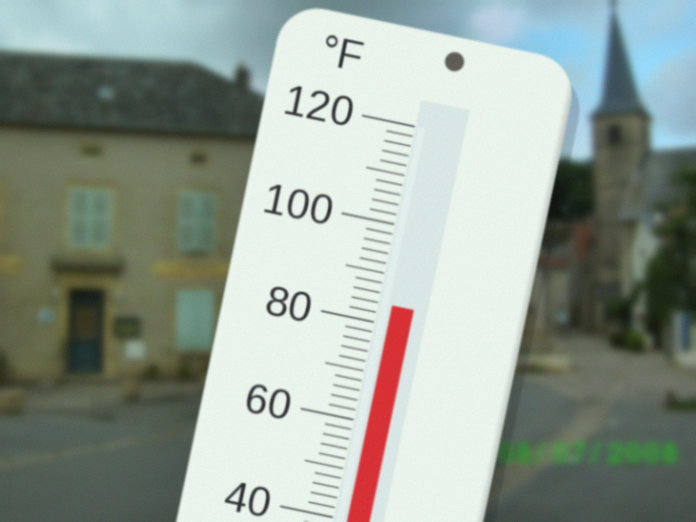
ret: 84 (°F)
